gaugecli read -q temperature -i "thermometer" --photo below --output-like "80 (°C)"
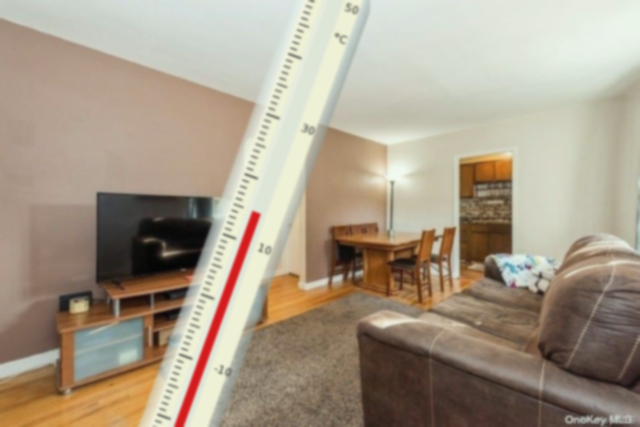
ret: 15 (°C)
